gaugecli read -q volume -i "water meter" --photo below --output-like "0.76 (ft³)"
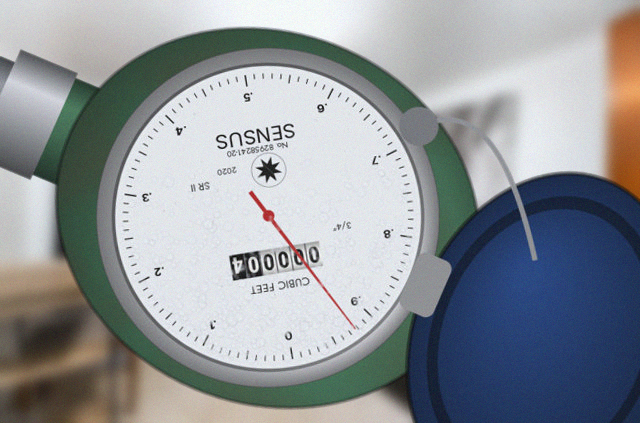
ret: 3.92 (ft³)
